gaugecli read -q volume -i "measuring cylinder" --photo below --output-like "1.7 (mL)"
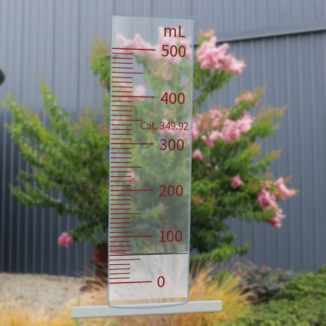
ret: 60 (mL)
